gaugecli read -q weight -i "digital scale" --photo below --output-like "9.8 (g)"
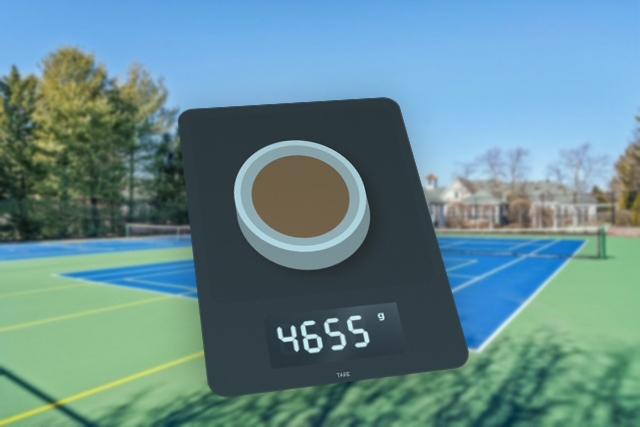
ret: 4655 (g)
